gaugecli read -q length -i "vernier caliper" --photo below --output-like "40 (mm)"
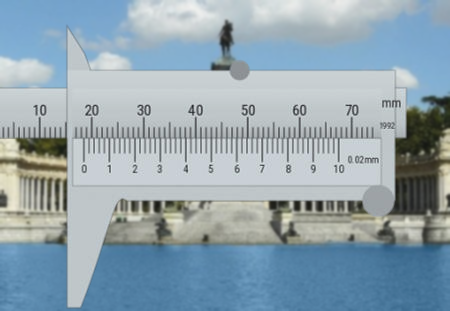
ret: 18.5 (mm)
